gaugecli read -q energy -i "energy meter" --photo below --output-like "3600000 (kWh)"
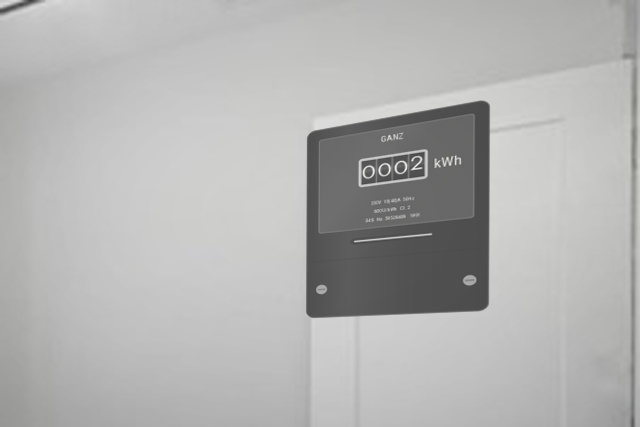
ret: 2 (kWh)
